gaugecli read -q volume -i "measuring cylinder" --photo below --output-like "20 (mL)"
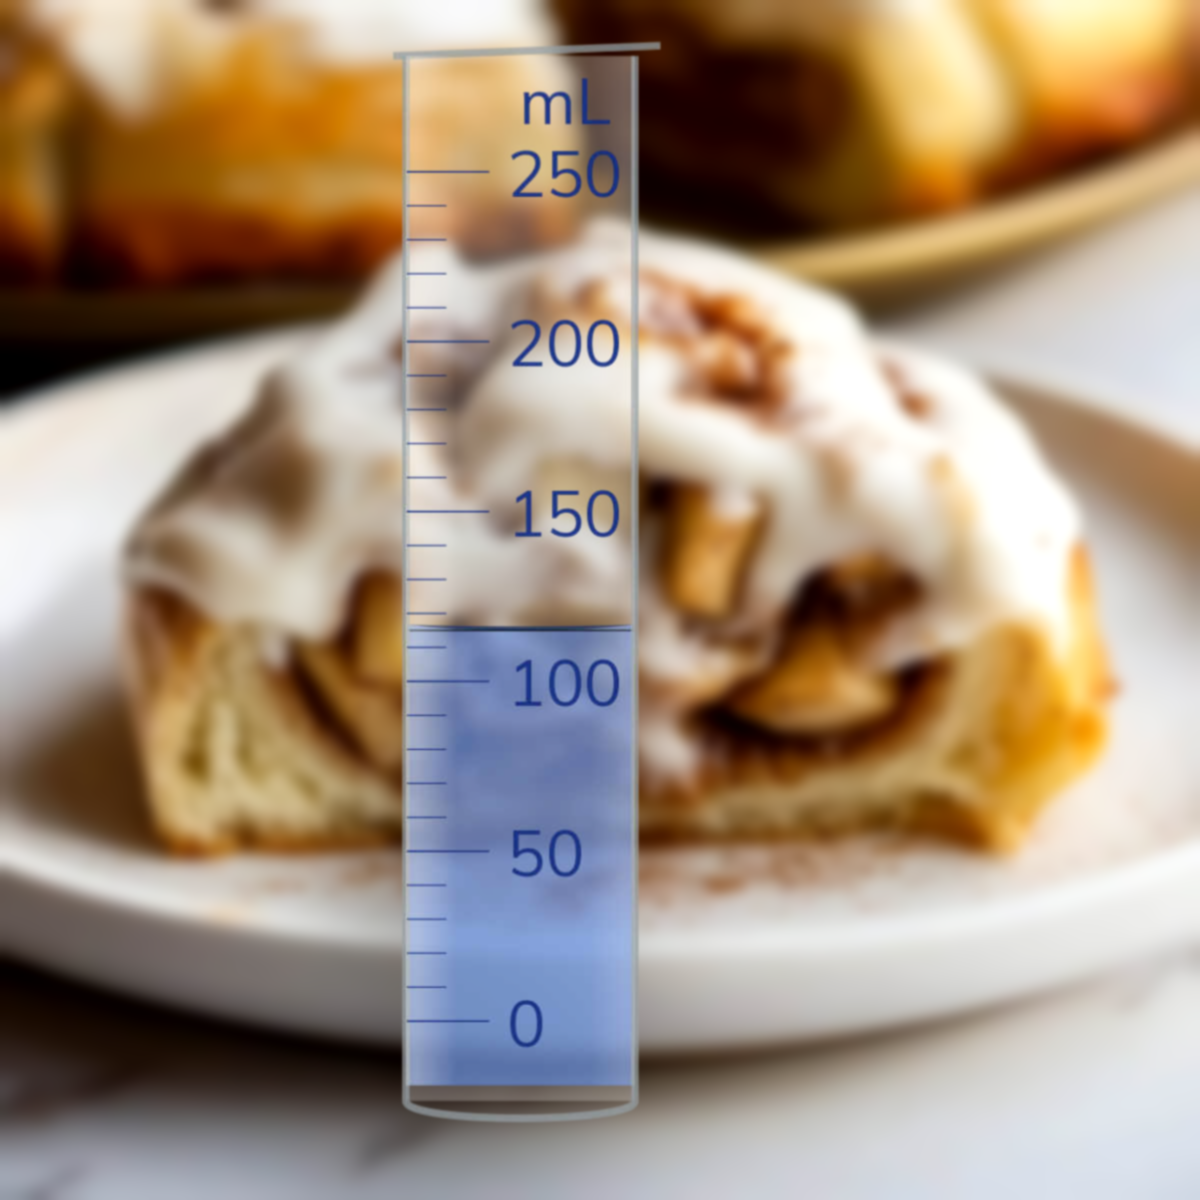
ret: 115 (mL)
